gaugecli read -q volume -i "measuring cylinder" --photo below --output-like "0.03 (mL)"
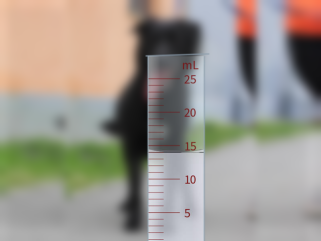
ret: 14 (mL)
